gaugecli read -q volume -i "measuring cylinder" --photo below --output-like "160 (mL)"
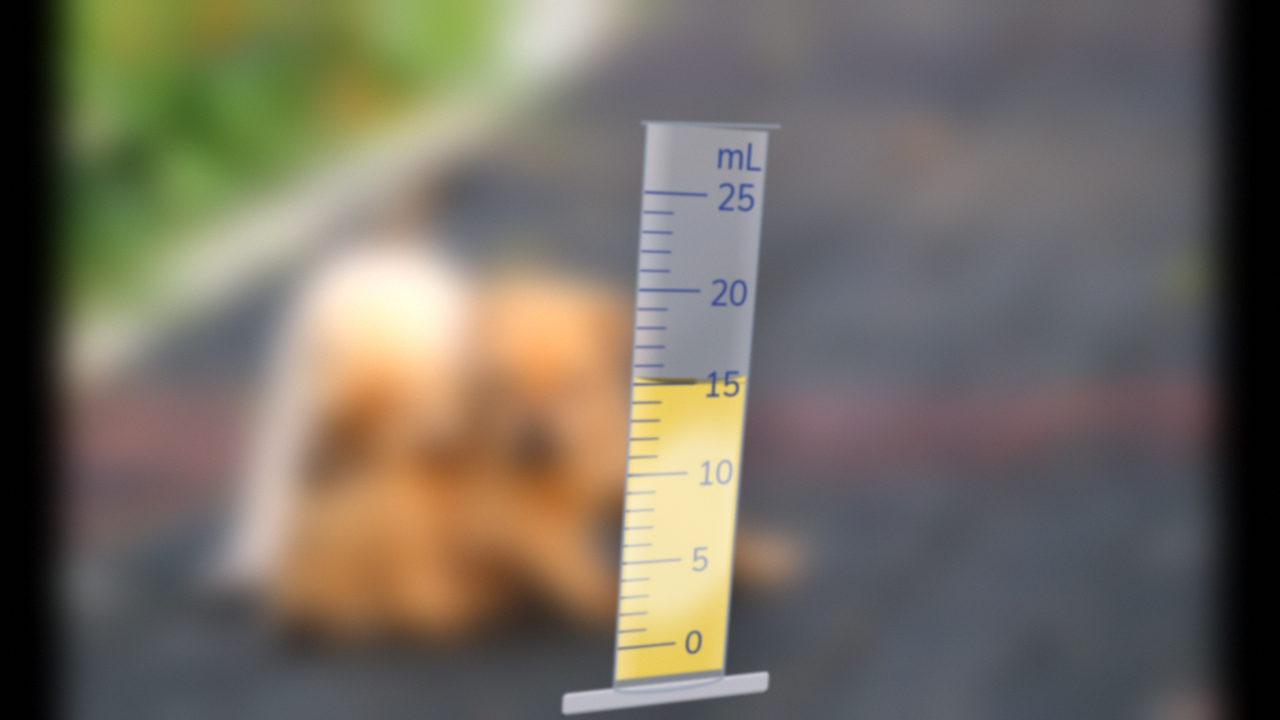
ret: 15 (mL)
